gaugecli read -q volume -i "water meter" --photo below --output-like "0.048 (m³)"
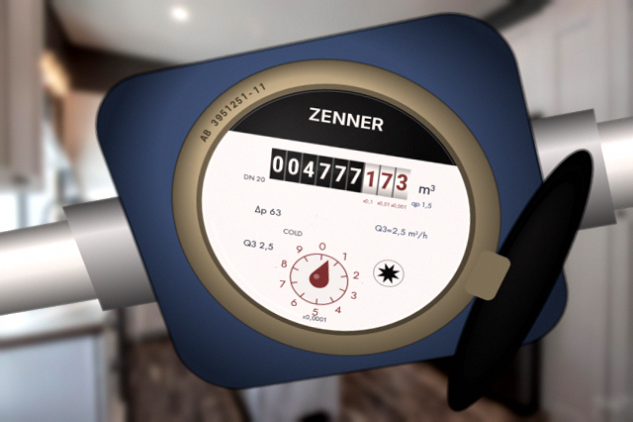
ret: 4777.1730 (m³)
